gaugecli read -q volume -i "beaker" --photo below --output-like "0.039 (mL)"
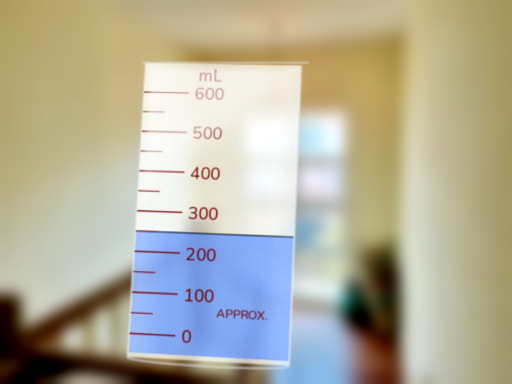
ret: 250 (mL)
